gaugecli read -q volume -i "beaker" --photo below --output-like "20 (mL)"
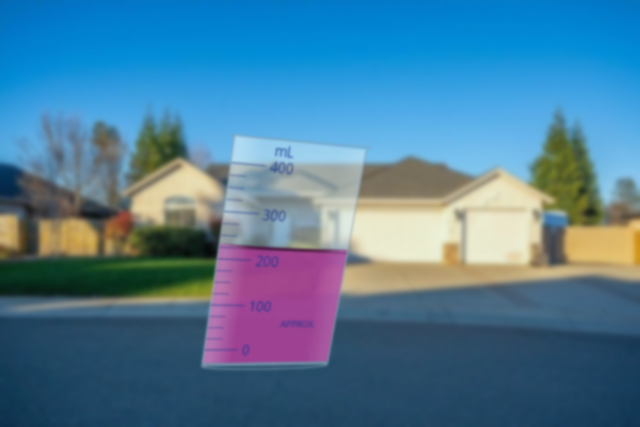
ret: 225 (mL)
